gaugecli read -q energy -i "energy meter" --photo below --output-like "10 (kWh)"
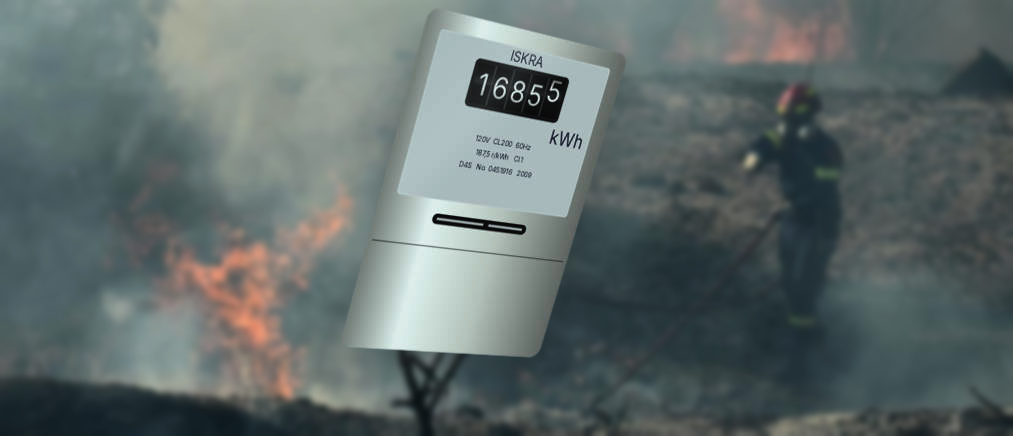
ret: 16855 (kWh)
